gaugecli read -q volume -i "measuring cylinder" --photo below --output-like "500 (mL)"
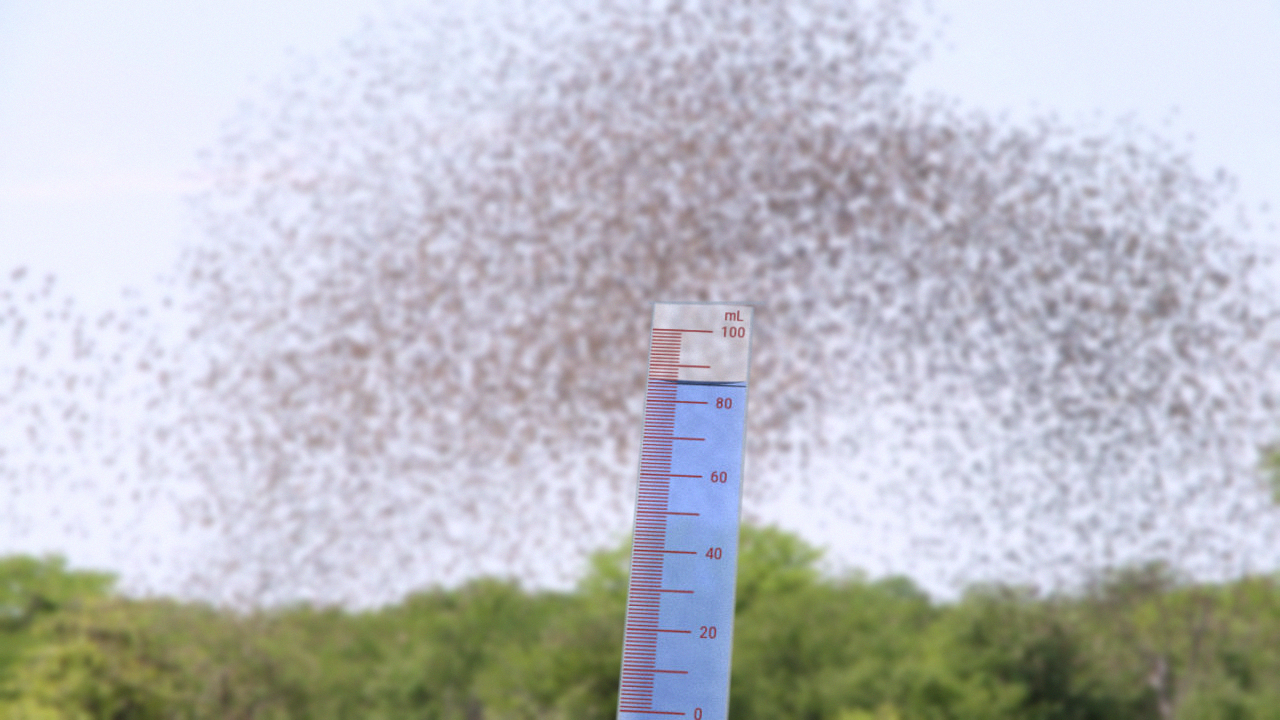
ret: 85 (mL)
